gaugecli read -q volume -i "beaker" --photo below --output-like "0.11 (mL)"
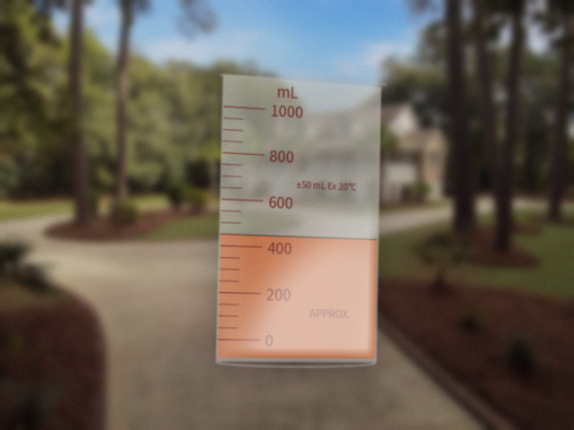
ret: 450 (mL)
